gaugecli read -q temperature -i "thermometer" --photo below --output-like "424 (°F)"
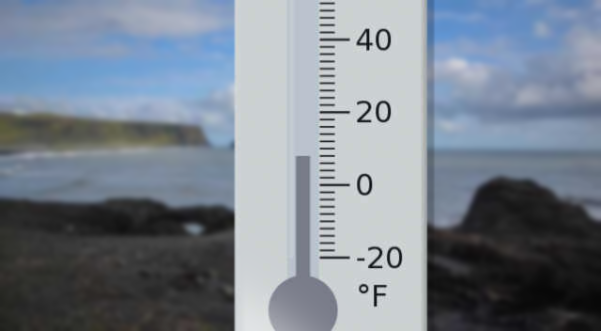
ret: 8 (°F)
